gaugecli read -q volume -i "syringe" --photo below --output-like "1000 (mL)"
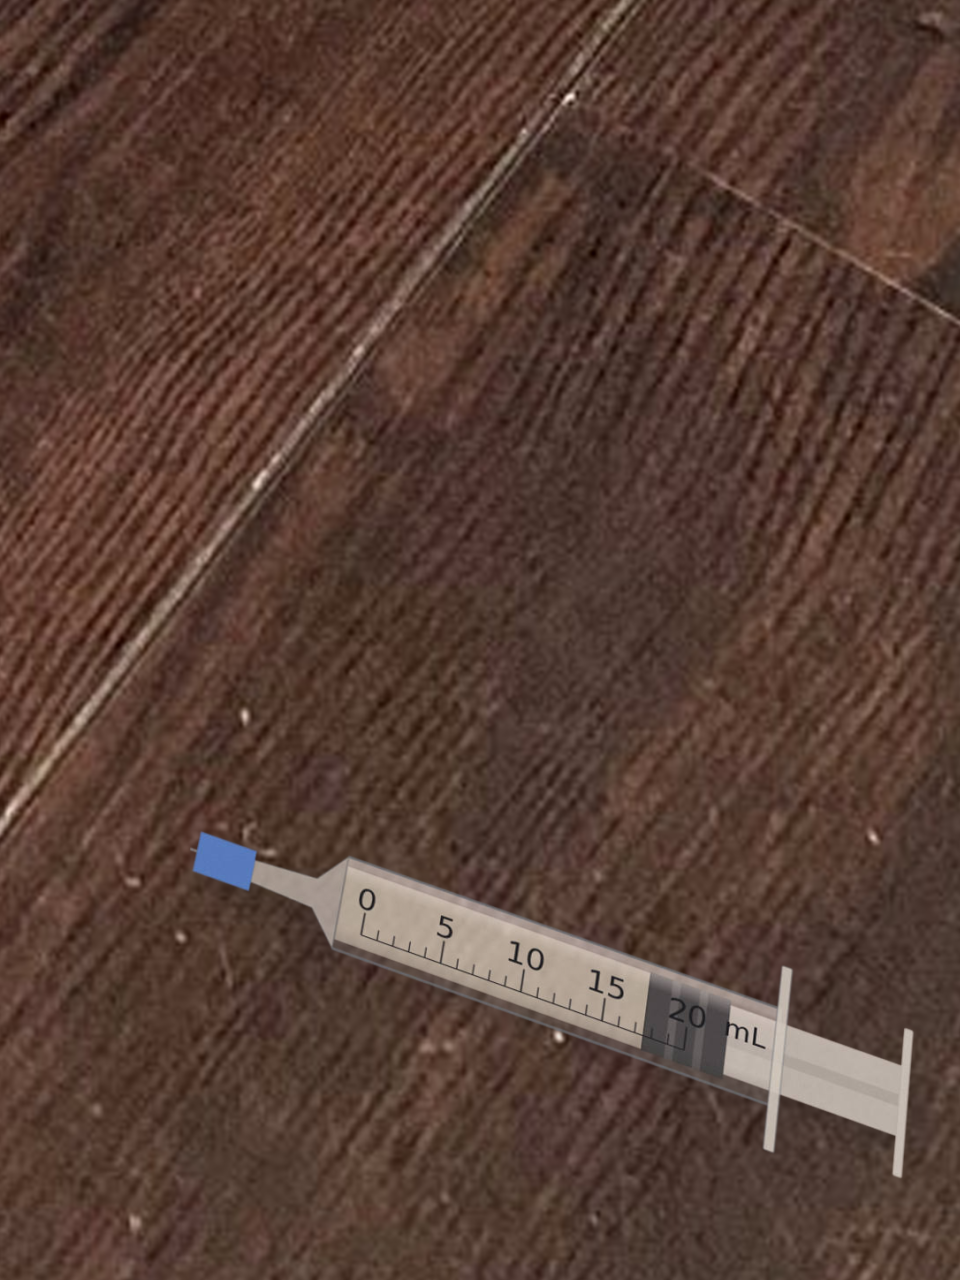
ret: 17.5 (mL)
